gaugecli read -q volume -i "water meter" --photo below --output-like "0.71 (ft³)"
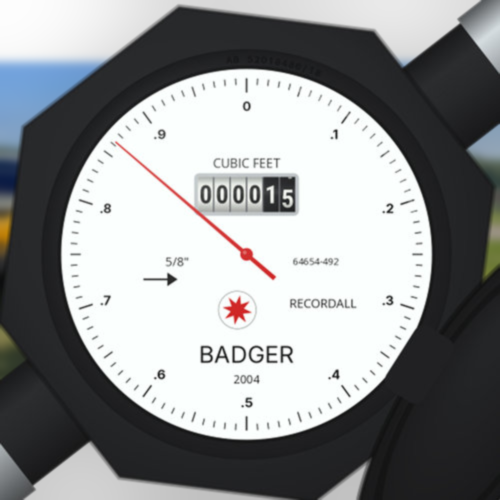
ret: 14.86 (ft³)
